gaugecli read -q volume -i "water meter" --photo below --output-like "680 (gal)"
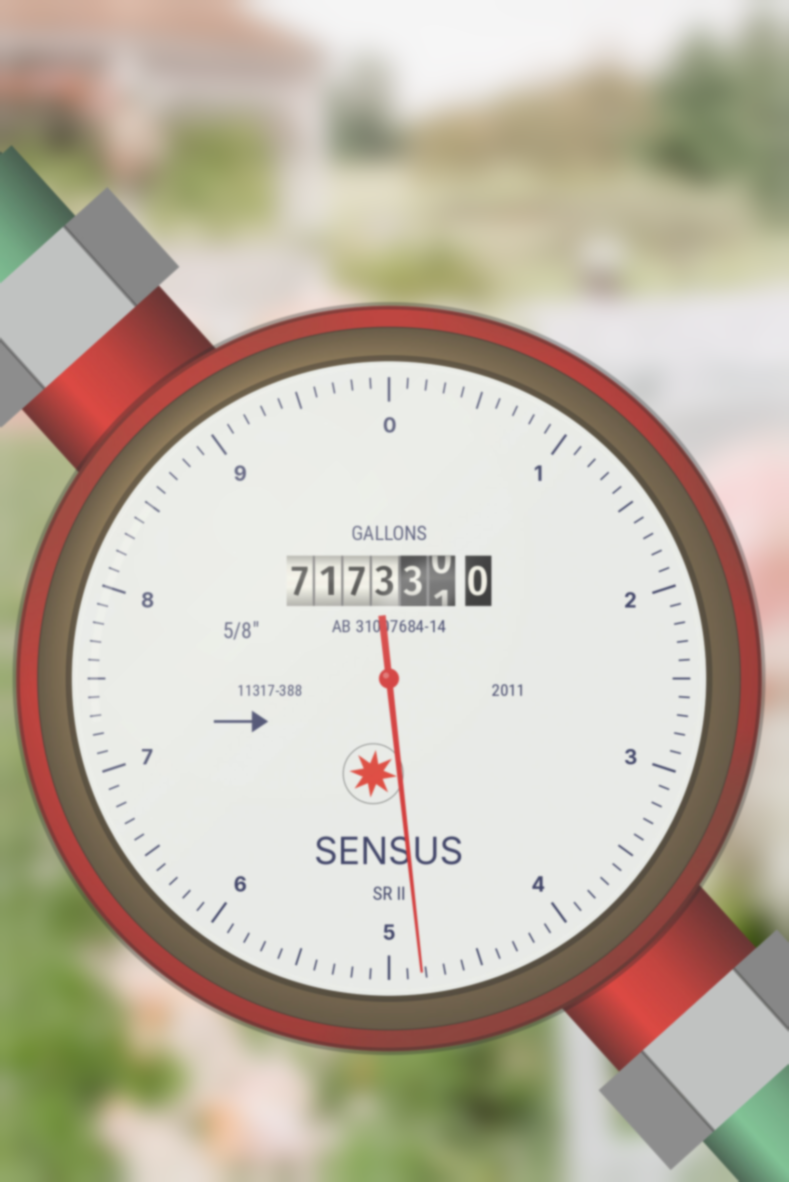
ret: 7173304.8 (gal)
